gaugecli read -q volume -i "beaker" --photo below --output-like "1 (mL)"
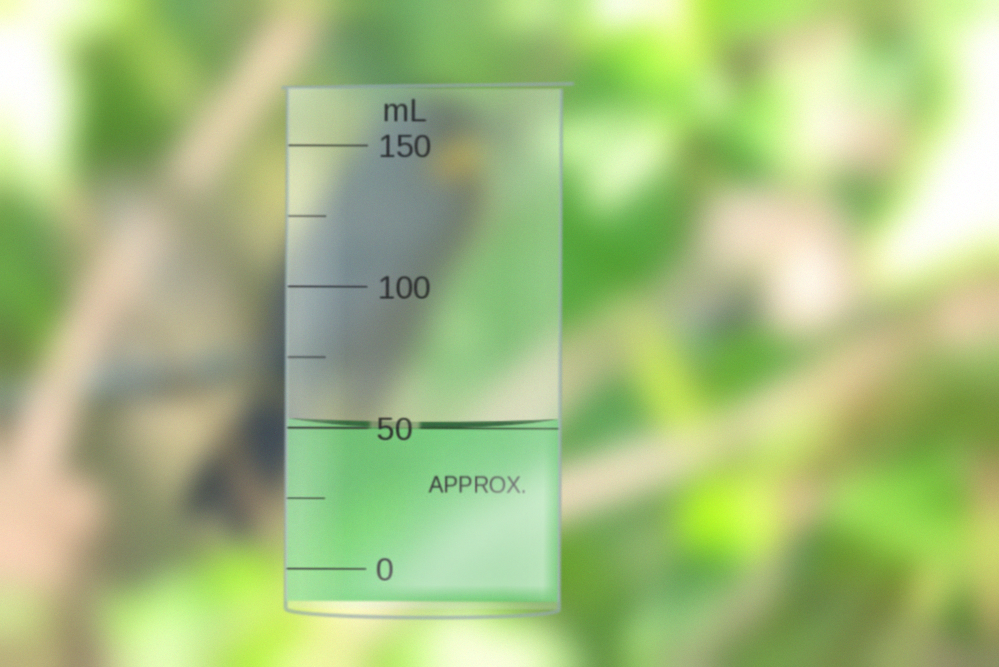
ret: 50 (mL)
